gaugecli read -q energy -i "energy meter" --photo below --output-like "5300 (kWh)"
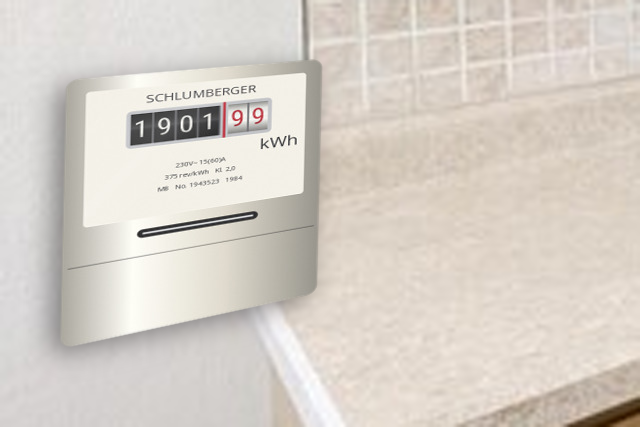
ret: 1901.99 (kWh)
